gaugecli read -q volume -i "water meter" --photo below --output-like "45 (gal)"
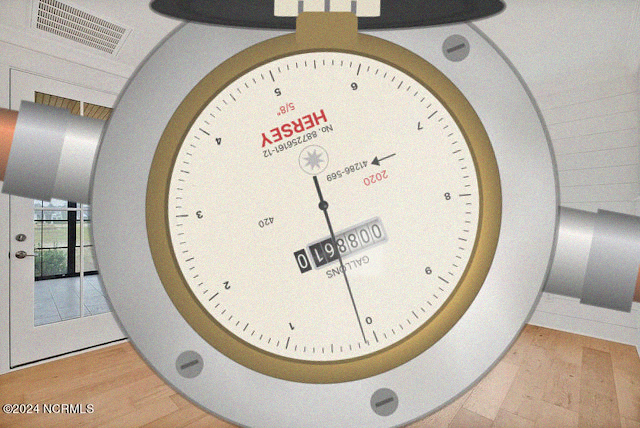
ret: 88610.1 (gal)
